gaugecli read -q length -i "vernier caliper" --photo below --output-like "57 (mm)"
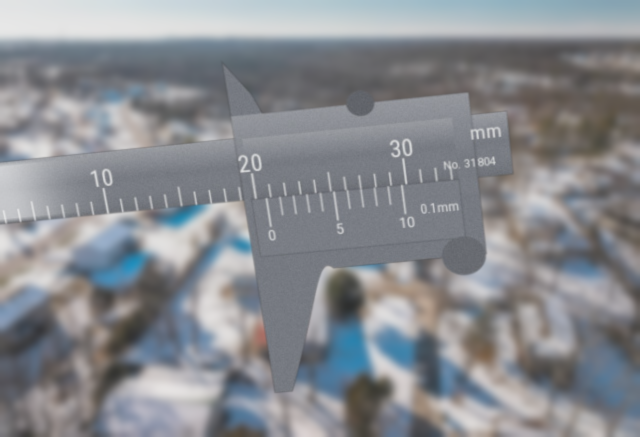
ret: 20.7 (mm)
